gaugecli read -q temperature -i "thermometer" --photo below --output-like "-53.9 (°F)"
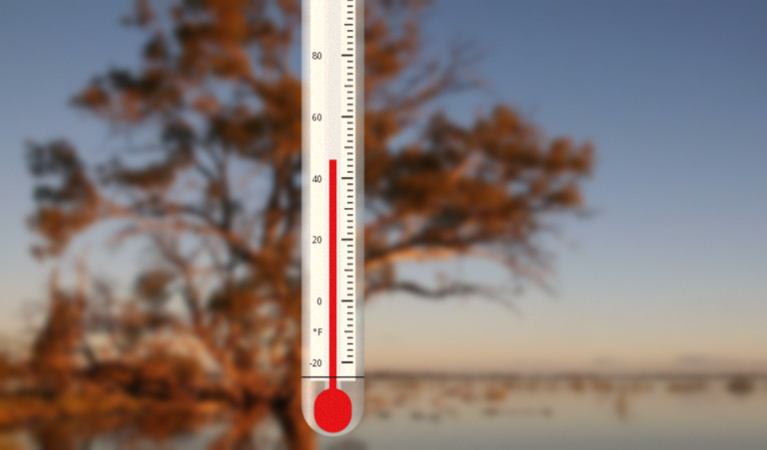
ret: 46 (°F)
